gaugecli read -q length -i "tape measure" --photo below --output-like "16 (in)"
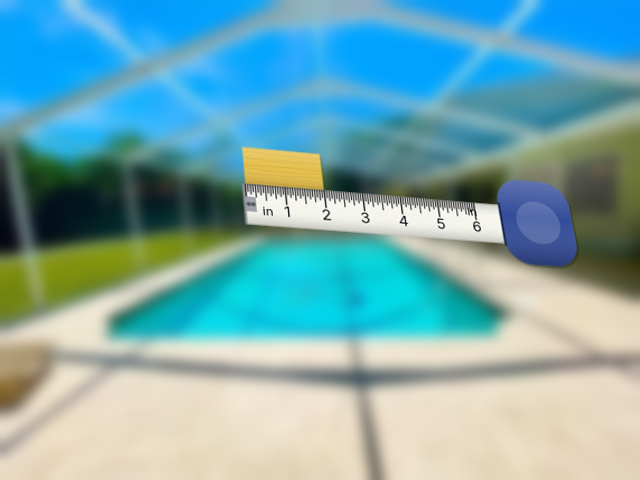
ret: 2 (in)
